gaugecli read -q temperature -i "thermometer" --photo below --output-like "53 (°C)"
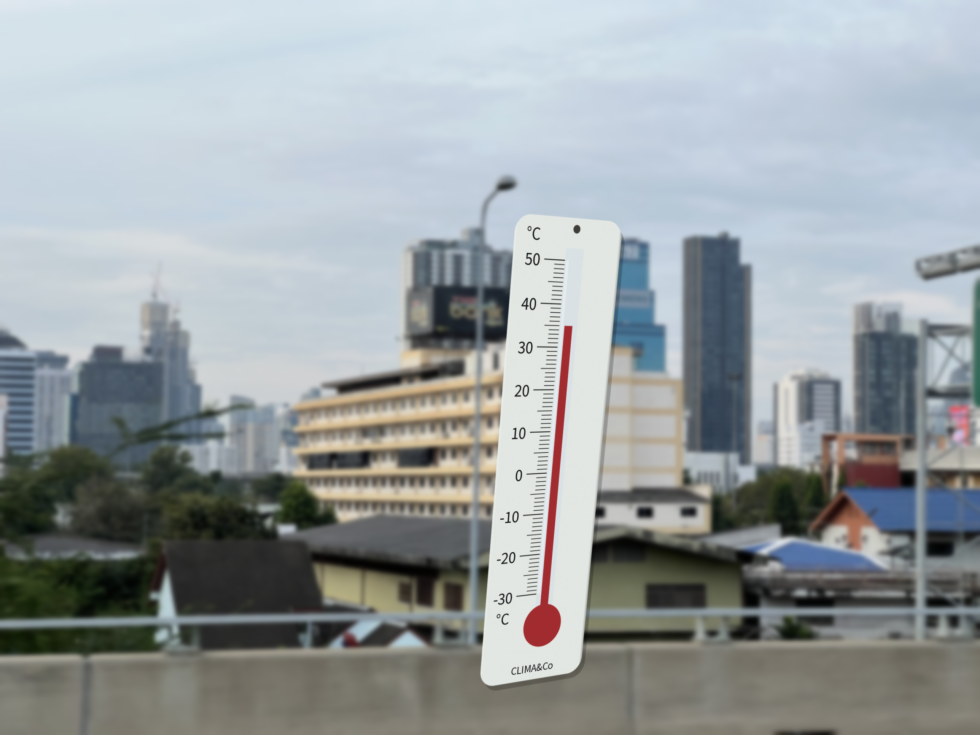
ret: 35 (°C)
